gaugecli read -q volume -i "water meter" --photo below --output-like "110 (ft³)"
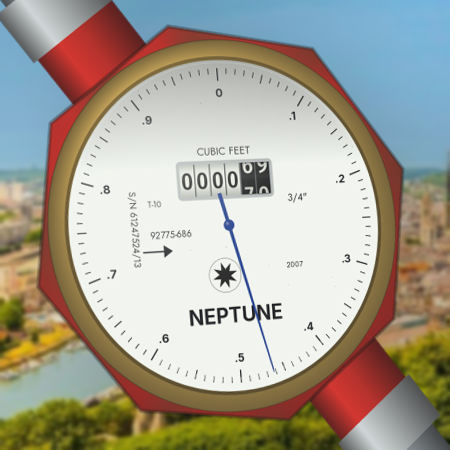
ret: 69.46 (ft³)
